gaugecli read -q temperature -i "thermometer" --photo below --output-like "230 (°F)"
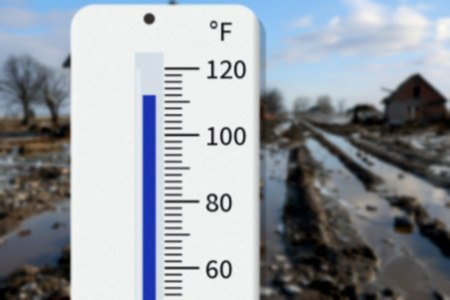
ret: 112 (°F)
